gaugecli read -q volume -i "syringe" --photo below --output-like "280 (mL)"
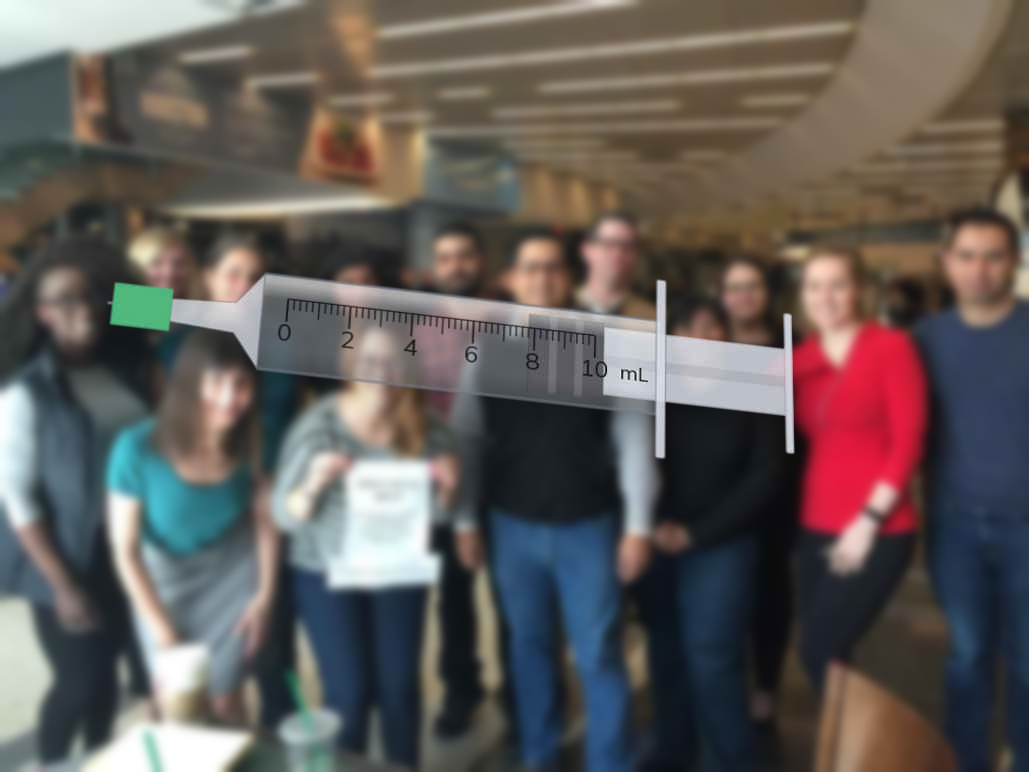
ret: 7.8 (mL)
